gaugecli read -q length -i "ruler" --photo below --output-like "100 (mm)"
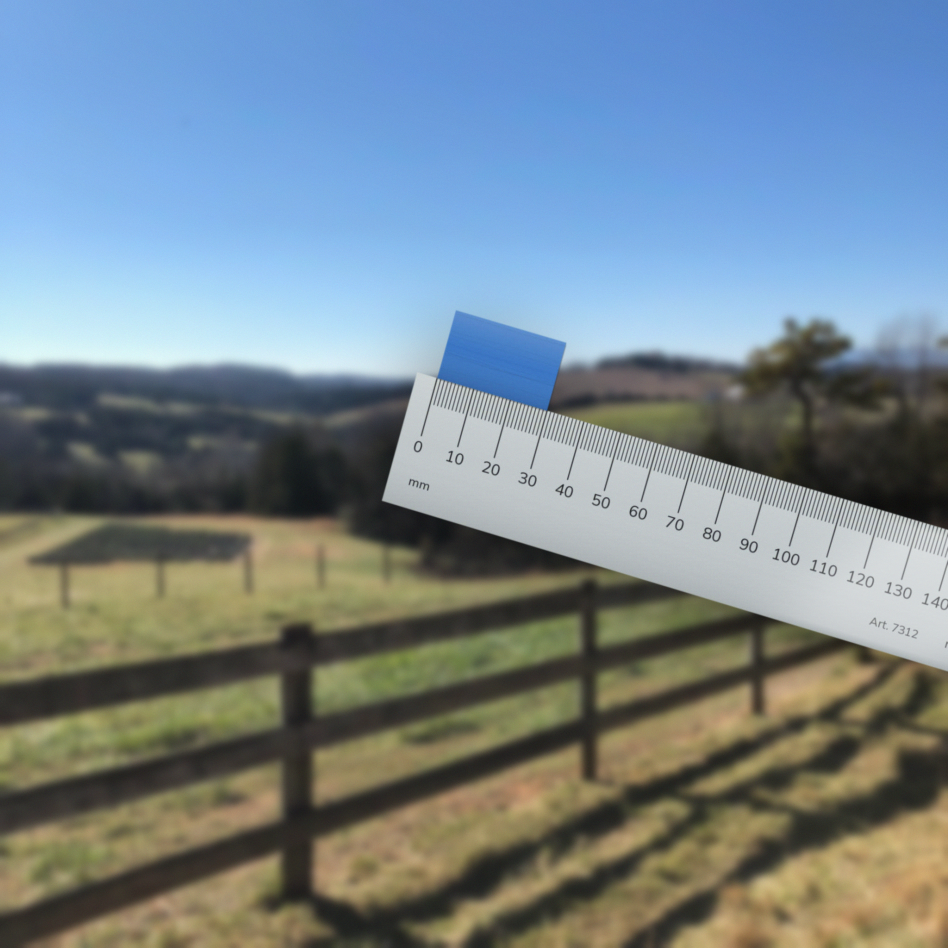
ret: 30 (mm)
